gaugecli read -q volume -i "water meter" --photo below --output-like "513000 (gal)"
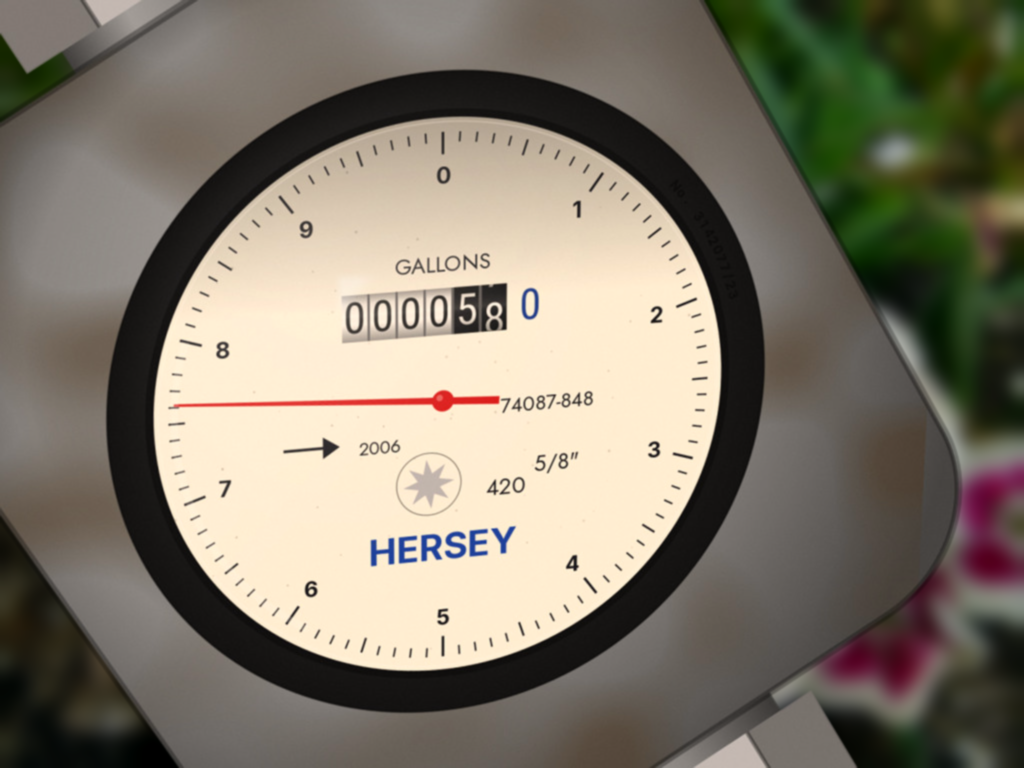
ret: 577.6 (gal)
